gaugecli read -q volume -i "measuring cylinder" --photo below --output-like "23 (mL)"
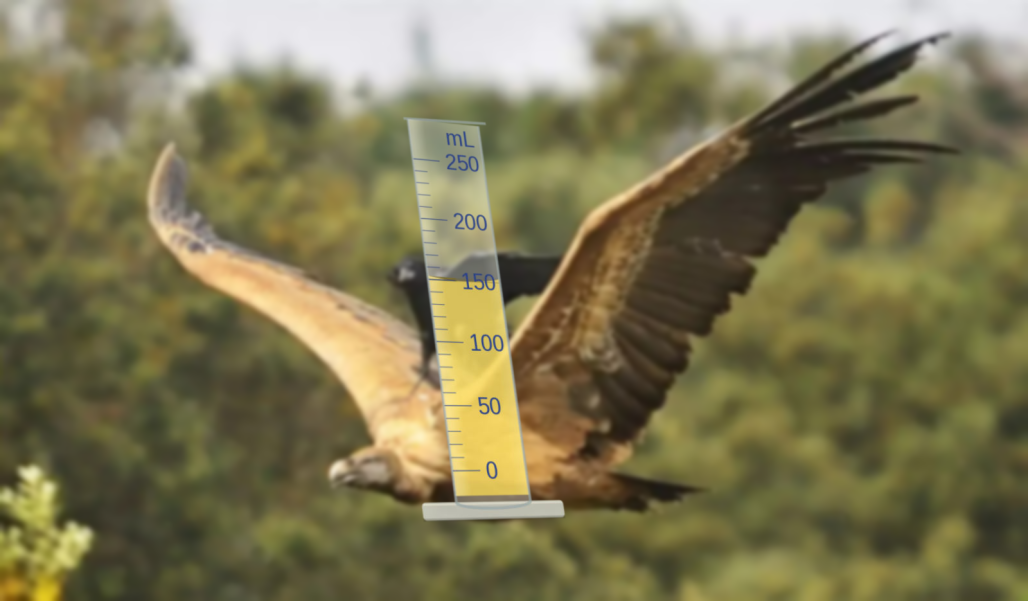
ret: 150 (mL)
